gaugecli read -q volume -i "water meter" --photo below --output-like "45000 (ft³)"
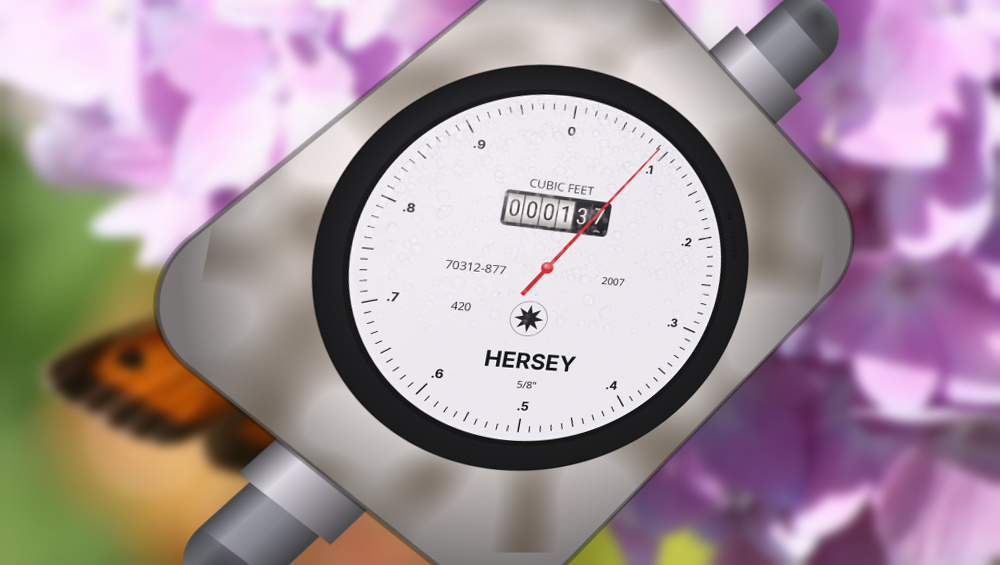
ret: 137.09 (ft³)
